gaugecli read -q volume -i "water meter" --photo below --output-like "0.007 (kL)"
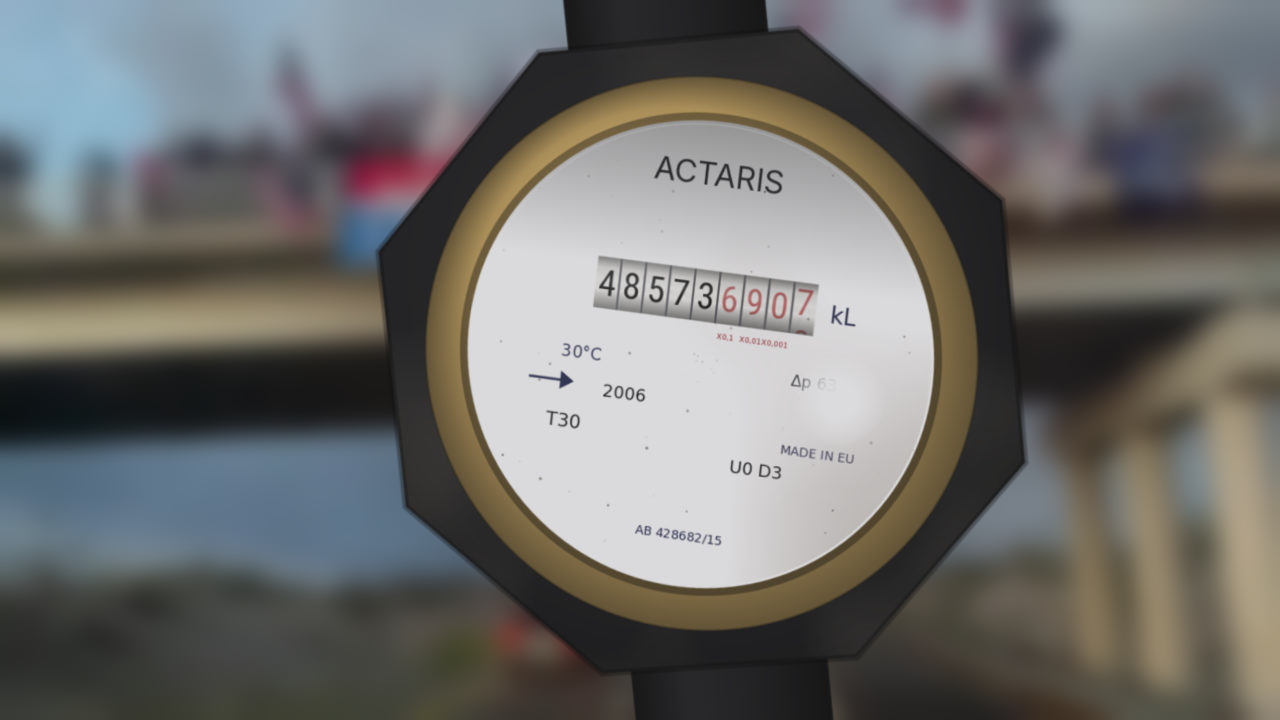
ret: 48573.6907 (kL)
